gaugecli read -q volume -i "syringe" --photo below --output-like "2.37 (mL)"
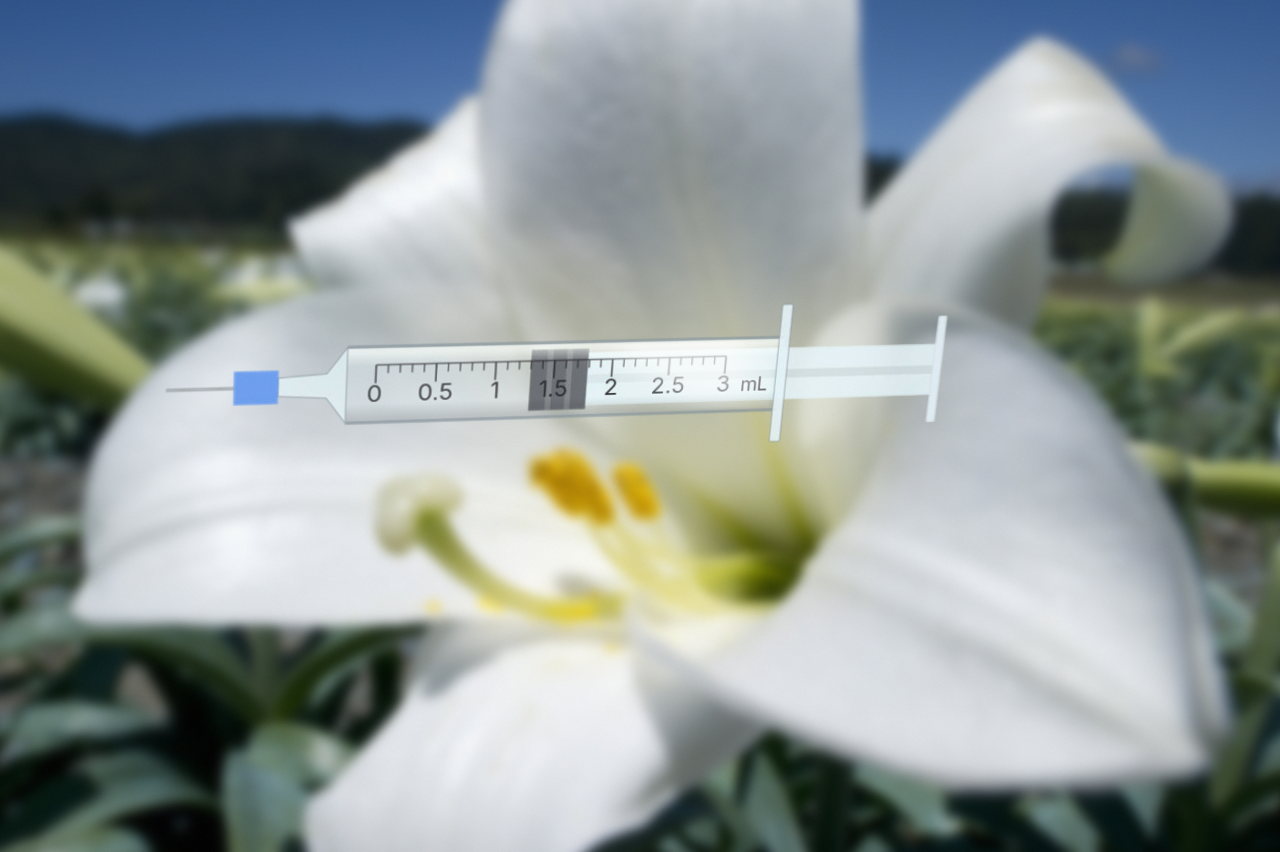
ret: 1.3 (mL)
